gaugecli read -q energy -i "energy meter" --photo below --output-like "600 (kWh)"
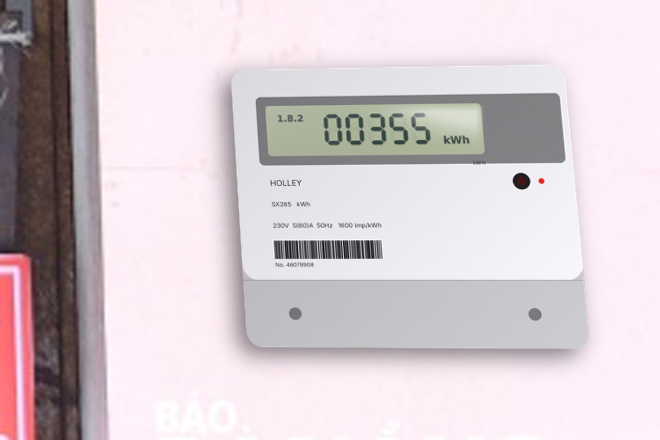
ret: 355 (kWh)
